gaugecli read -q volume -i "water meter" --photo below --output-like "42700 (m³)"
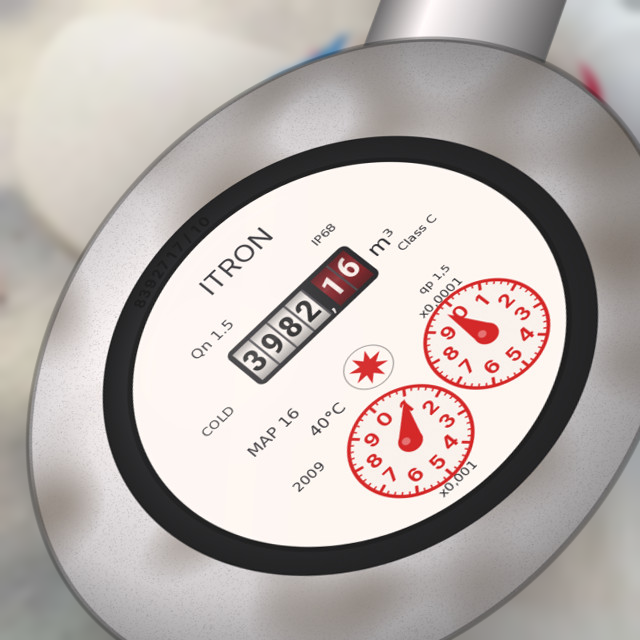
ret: 3982.1609 (m³)
